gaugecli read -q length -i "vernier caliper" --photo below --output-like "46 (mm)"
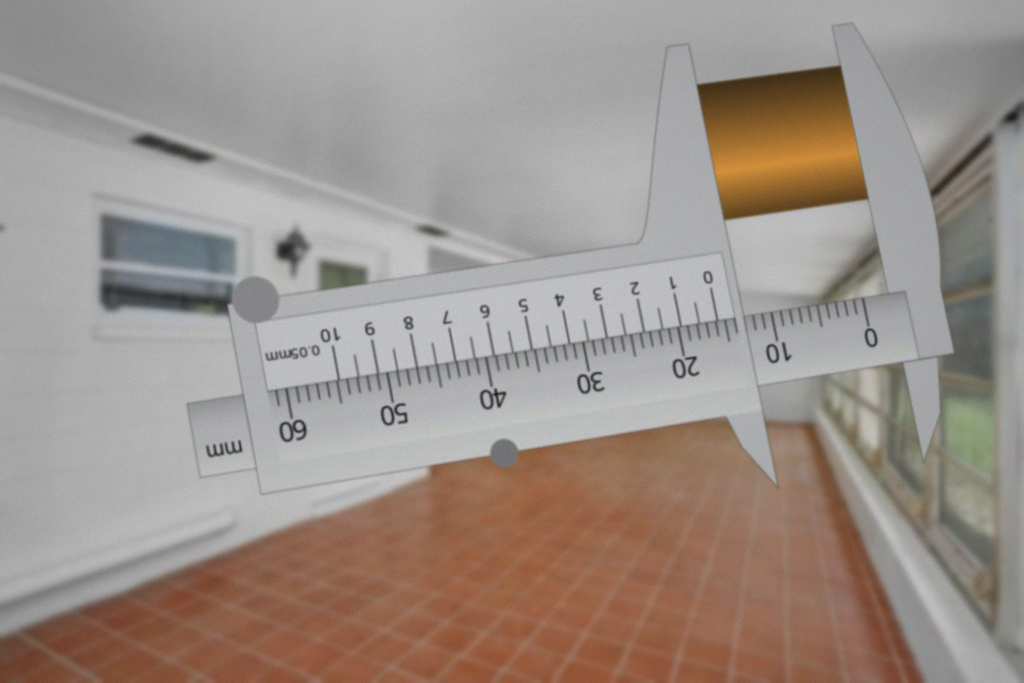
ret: 15.8 (mm)
